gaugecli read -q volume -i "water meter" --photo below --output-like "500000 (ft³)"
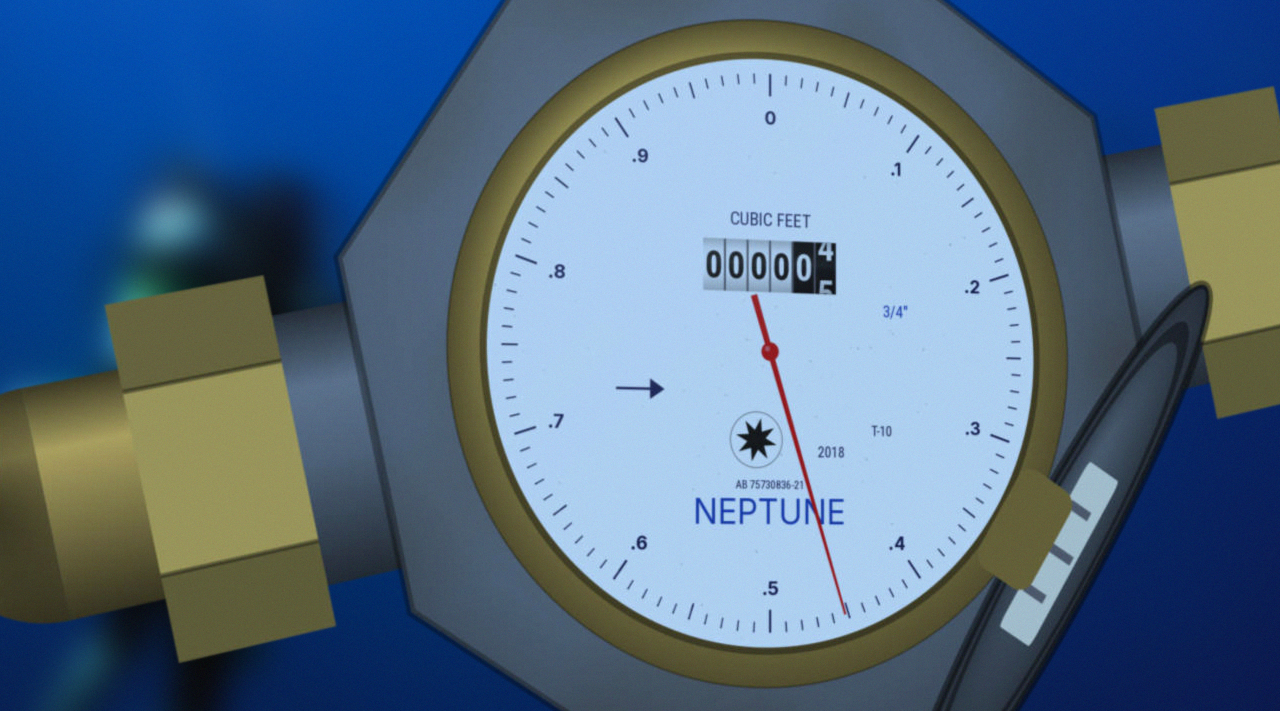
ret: 4.45 (ft³)
